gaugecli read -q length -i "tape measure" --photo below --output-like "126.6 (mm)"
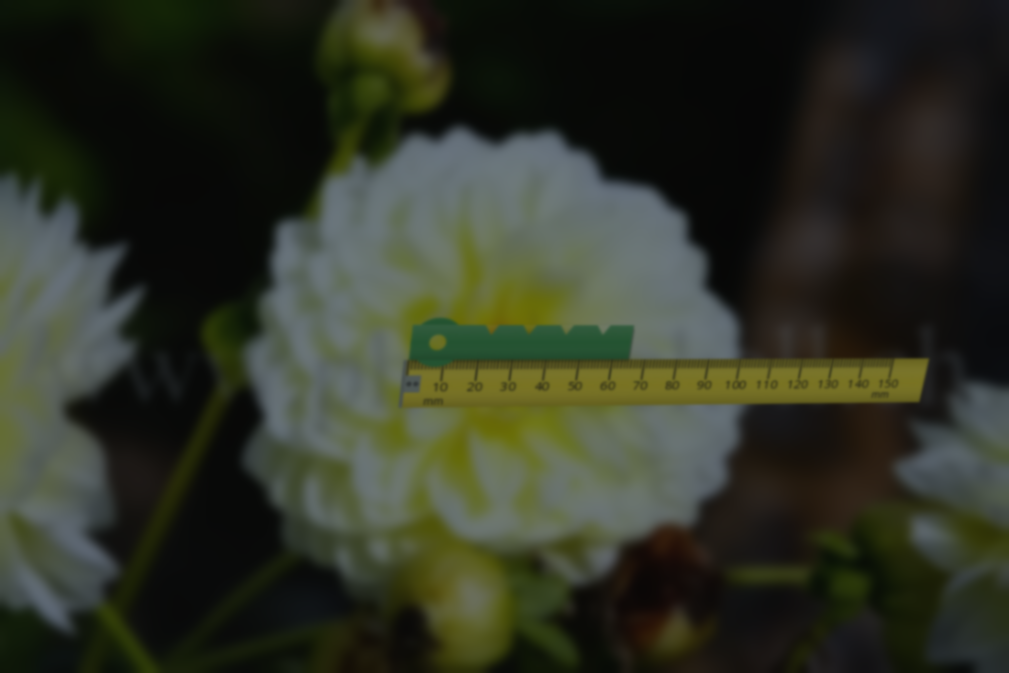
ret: 65 (mm)
